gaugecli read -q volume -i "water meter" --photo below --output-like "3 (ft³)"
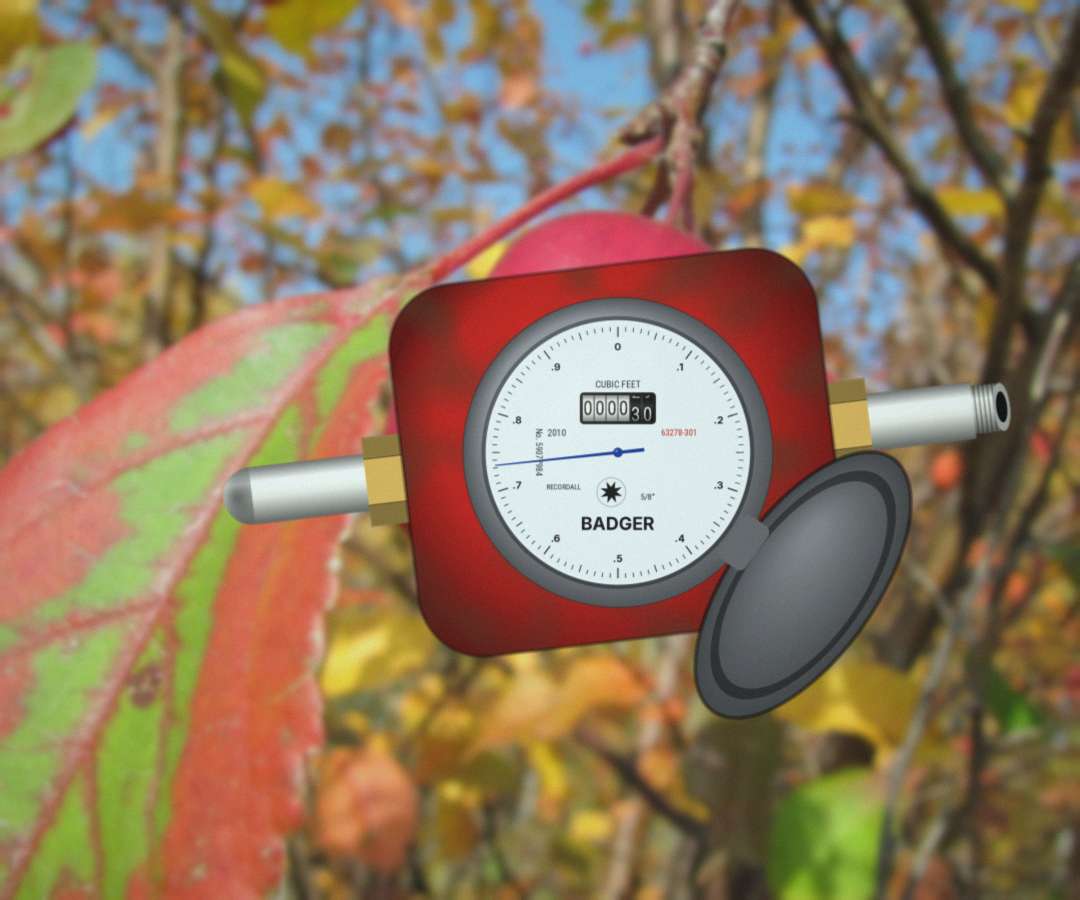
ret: 29.73 (ft³)
